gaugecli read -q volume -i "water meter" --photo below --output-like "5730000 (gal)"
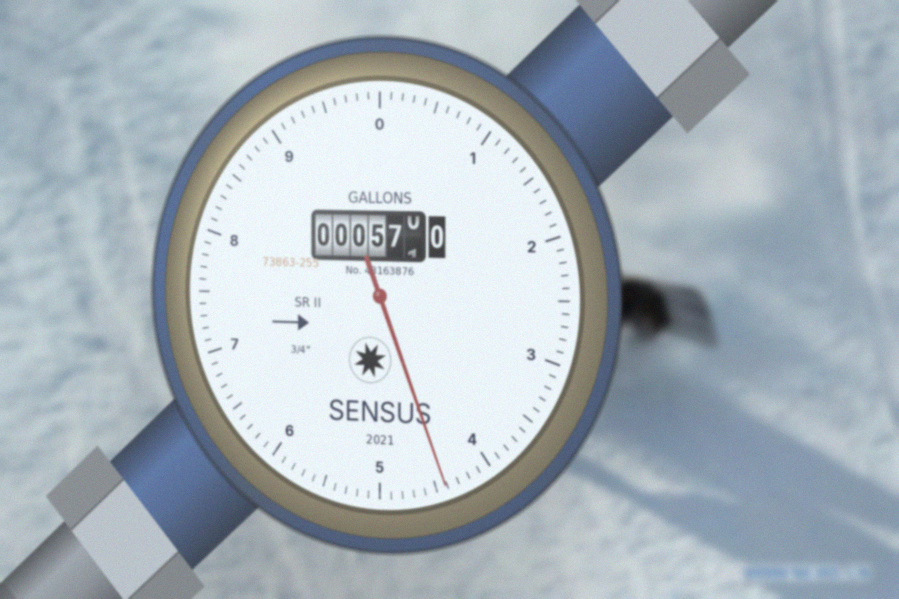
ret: 5704.4 (gal)
